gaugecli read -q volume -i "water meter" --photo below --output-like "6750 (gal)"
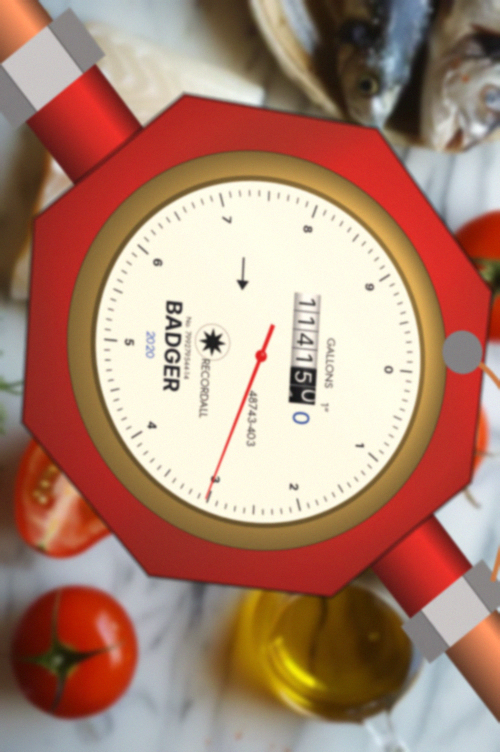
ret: 1141503.0 (gal)
